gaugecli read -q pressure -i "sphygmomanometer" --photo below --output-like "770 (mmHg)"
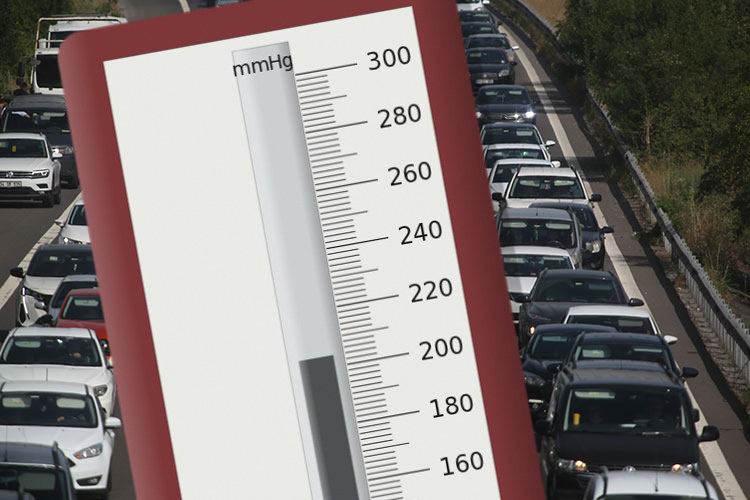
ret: 204 (mmHg)
